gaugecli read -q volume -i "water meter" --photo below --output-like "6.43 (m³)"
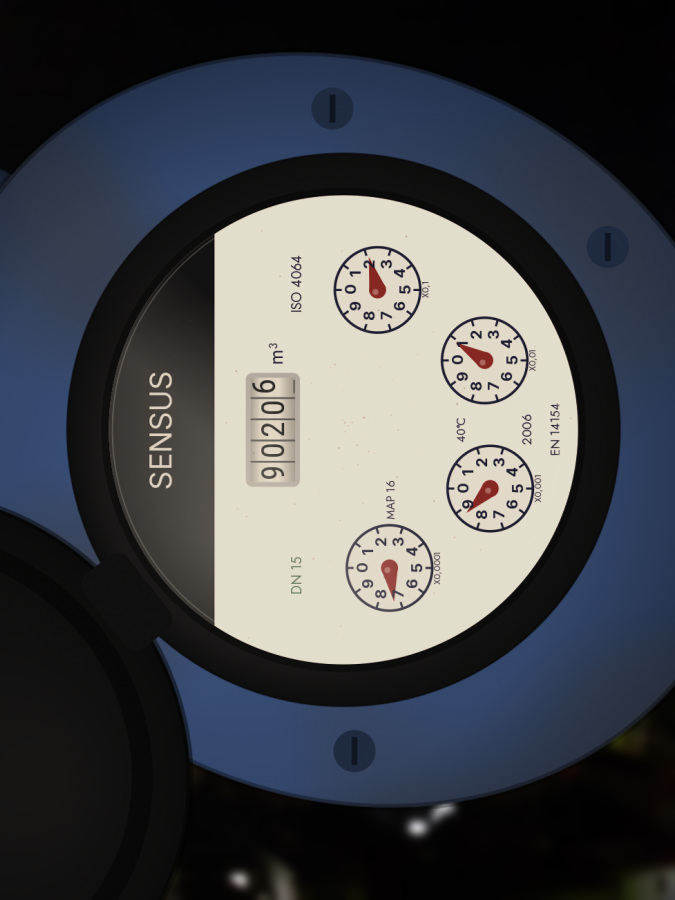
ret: 90206.2087 (m³)
